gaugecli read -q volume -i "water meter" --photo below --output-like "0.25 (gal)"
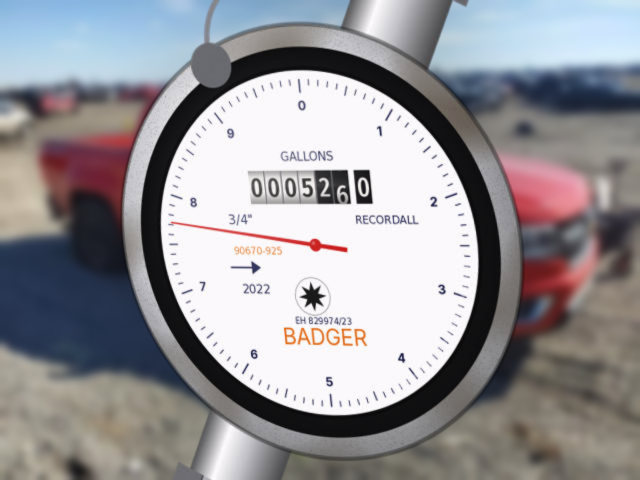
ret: 5257.7 (gal)
